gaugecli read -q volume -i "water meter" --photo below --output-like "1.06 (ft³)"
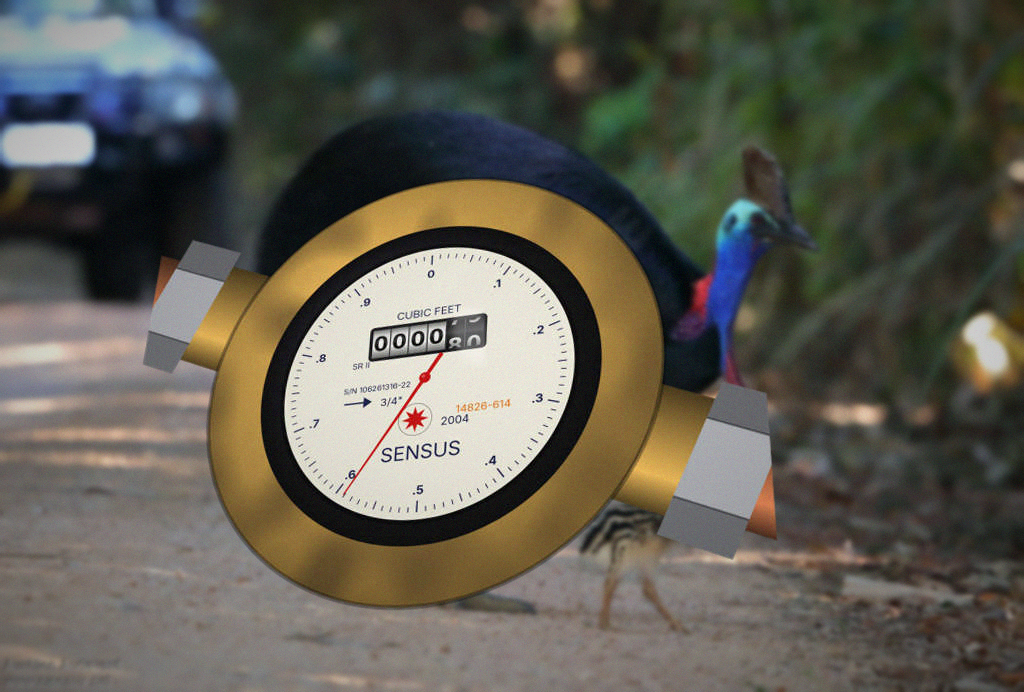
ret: 79.59 (ft³)
